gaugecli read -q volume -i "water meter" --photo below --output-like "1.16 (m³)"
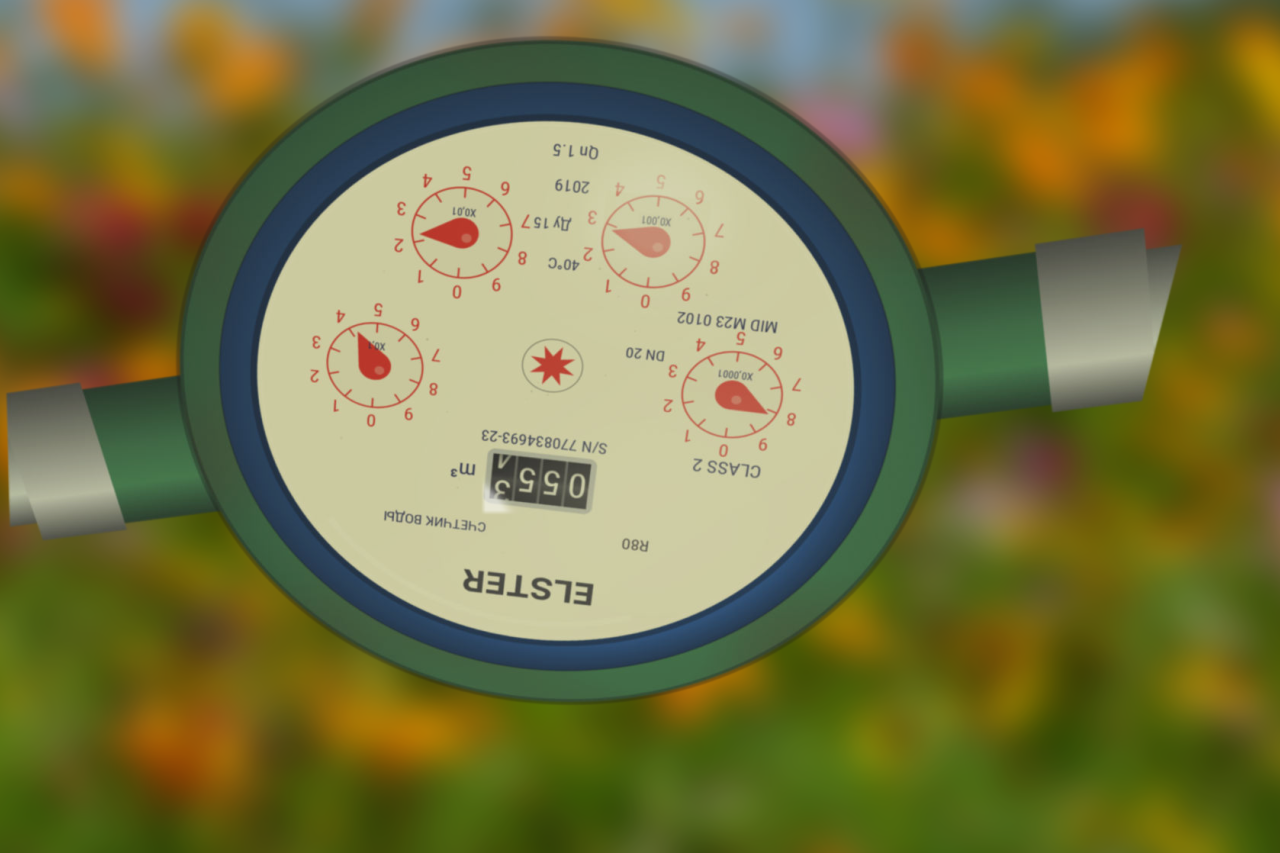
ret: 553.4228 (m³)
